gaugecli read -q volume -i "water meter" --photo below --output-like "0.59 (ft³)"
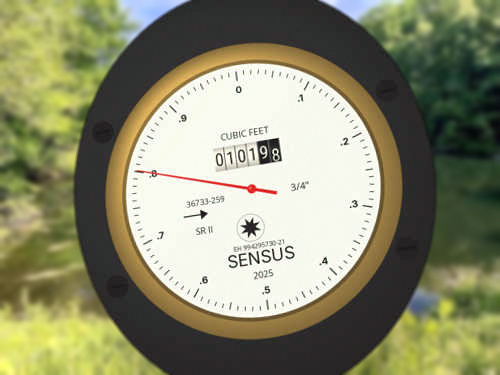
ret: 10197.80 (ft³)
